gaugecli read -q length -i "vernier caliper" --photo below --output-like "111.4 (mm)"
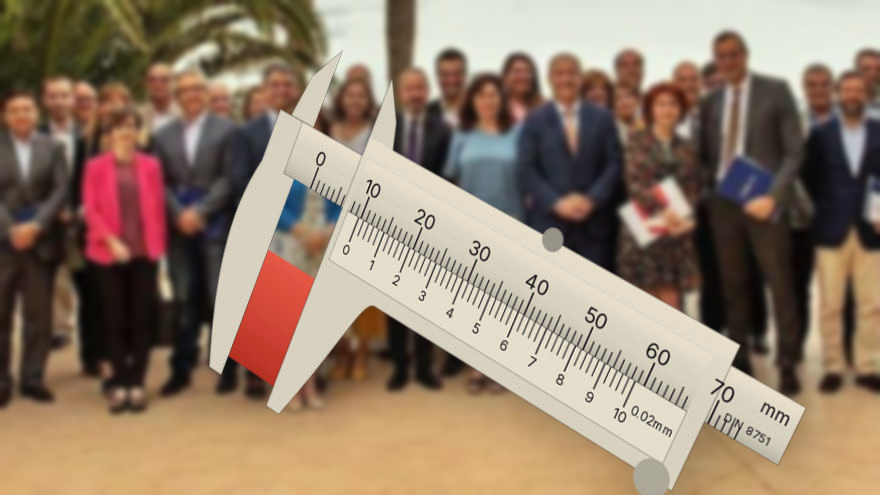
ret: 9.6 (mm)
